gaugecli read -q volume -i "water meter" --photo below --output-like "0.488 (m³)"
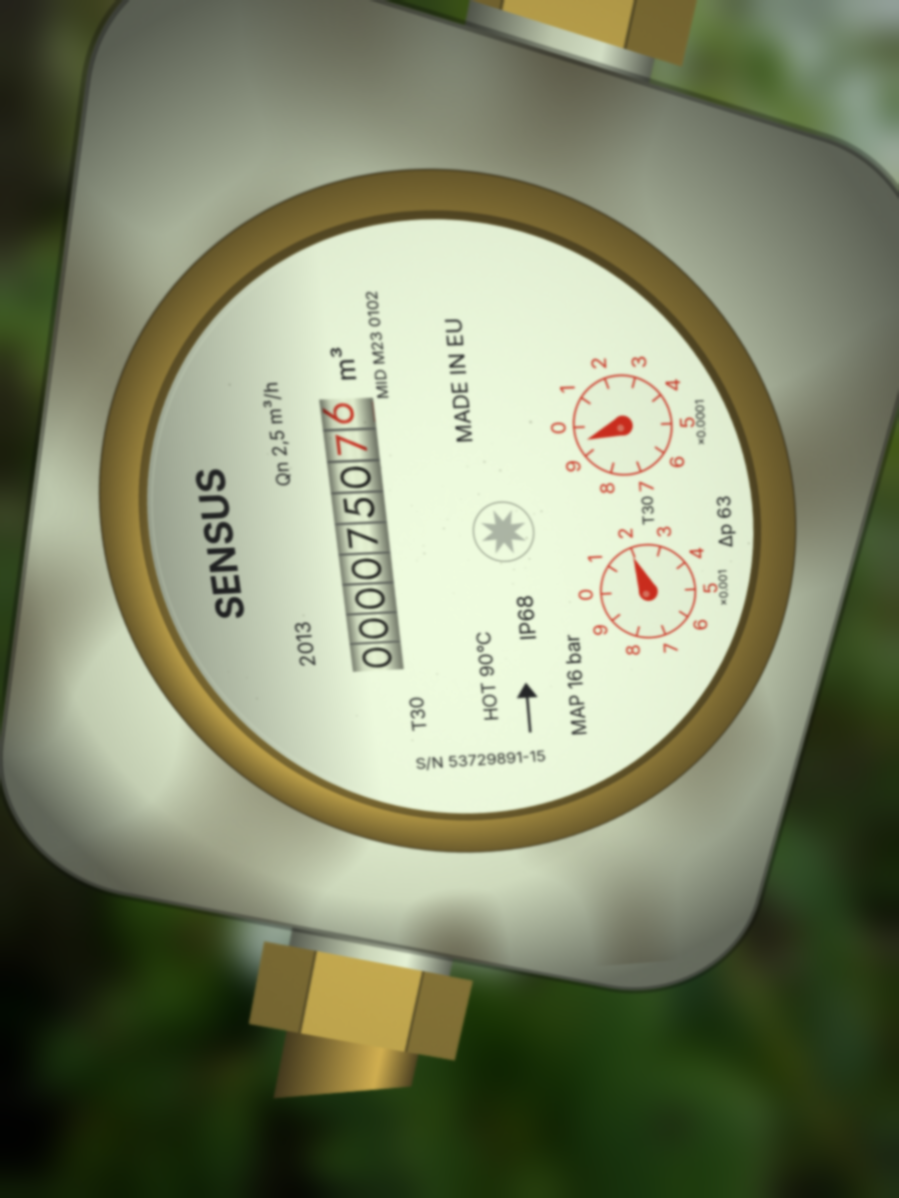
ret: 750.7619 (m³)
